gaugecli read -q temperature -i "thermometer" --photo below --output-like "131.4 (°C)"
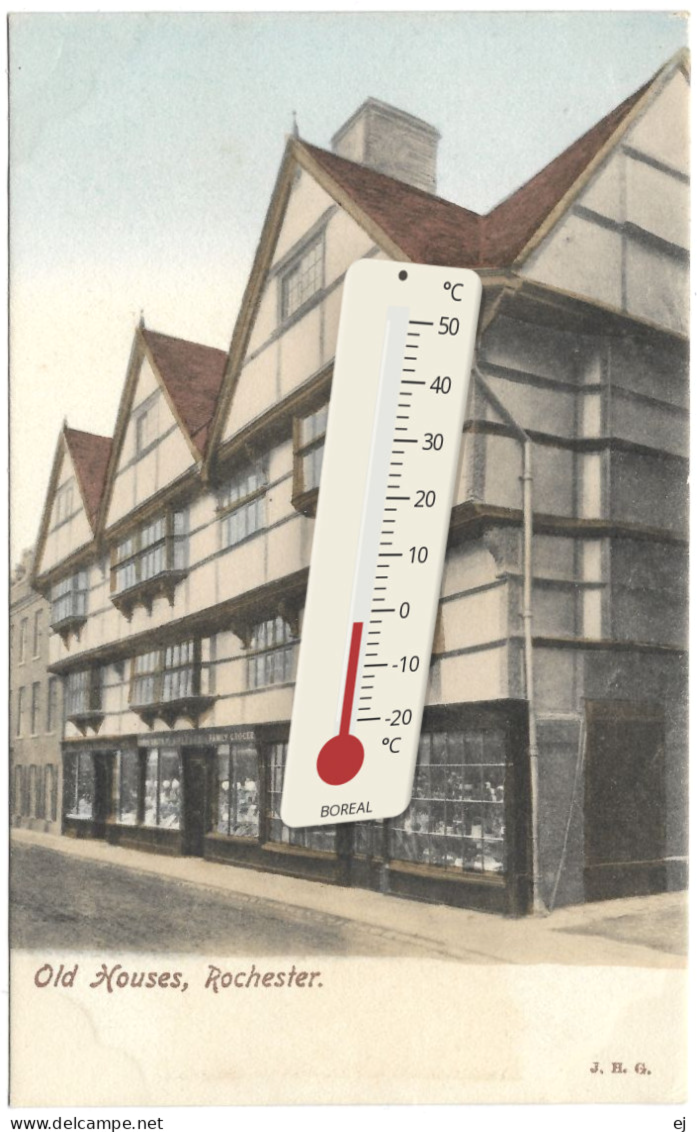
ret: -2 (°C)
